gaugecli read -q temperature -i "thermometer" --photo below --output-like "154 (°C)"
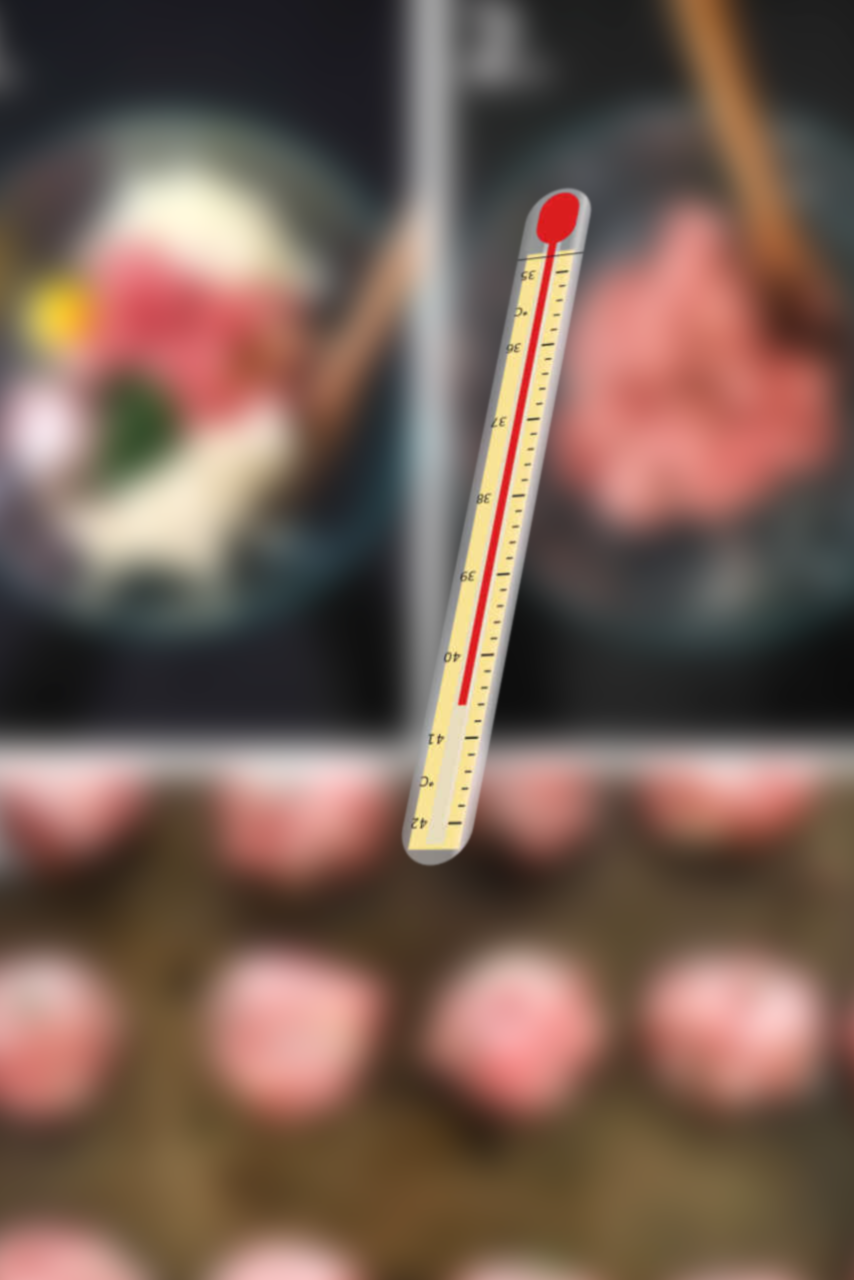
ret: 40.6 (°C)
